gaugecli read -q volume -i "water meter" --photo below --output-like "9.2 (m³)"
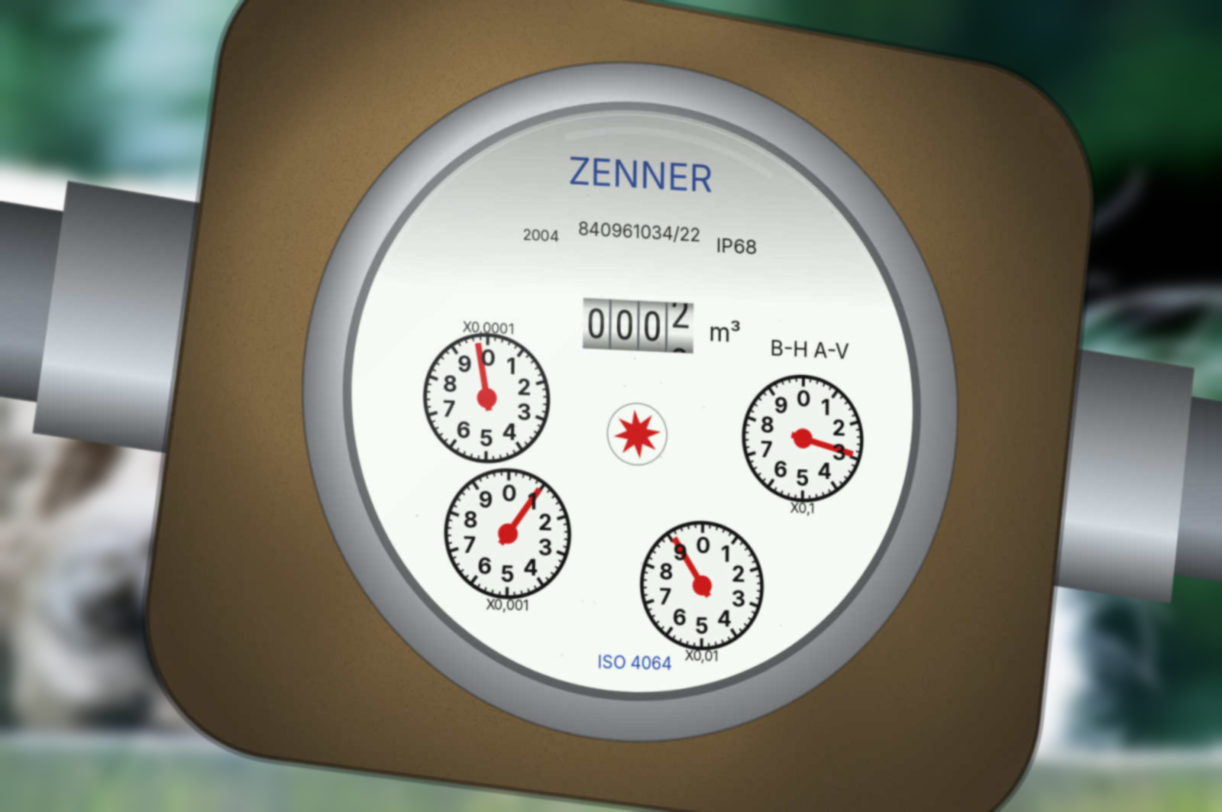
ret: 2.2909 (m³)
